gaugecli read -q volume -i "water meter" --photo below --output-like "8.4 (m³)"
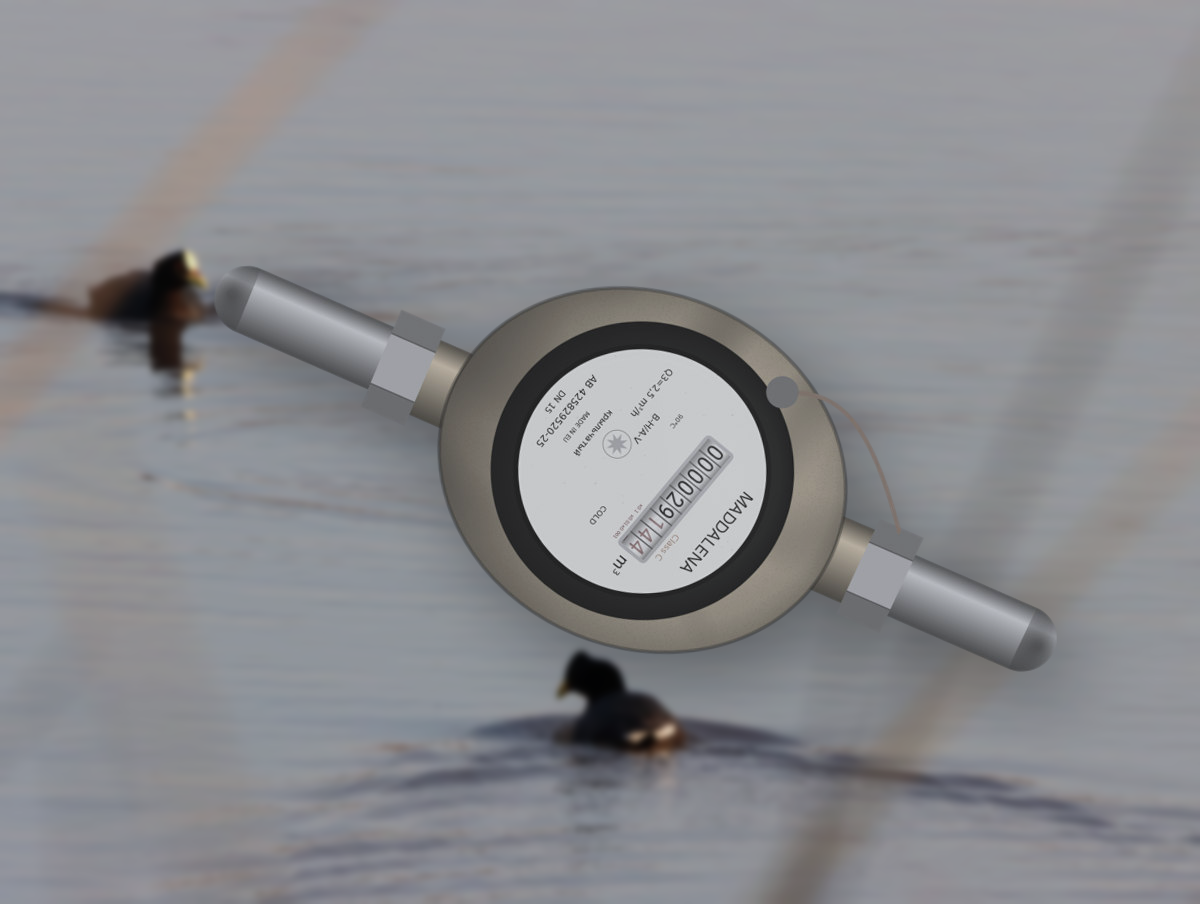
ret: 29.144 (m³)
